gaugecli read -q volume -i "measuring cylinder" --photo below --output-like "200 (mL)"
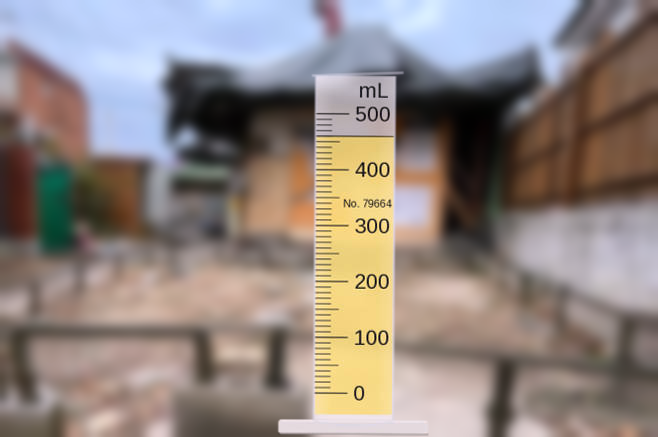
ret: 460 (mL)
